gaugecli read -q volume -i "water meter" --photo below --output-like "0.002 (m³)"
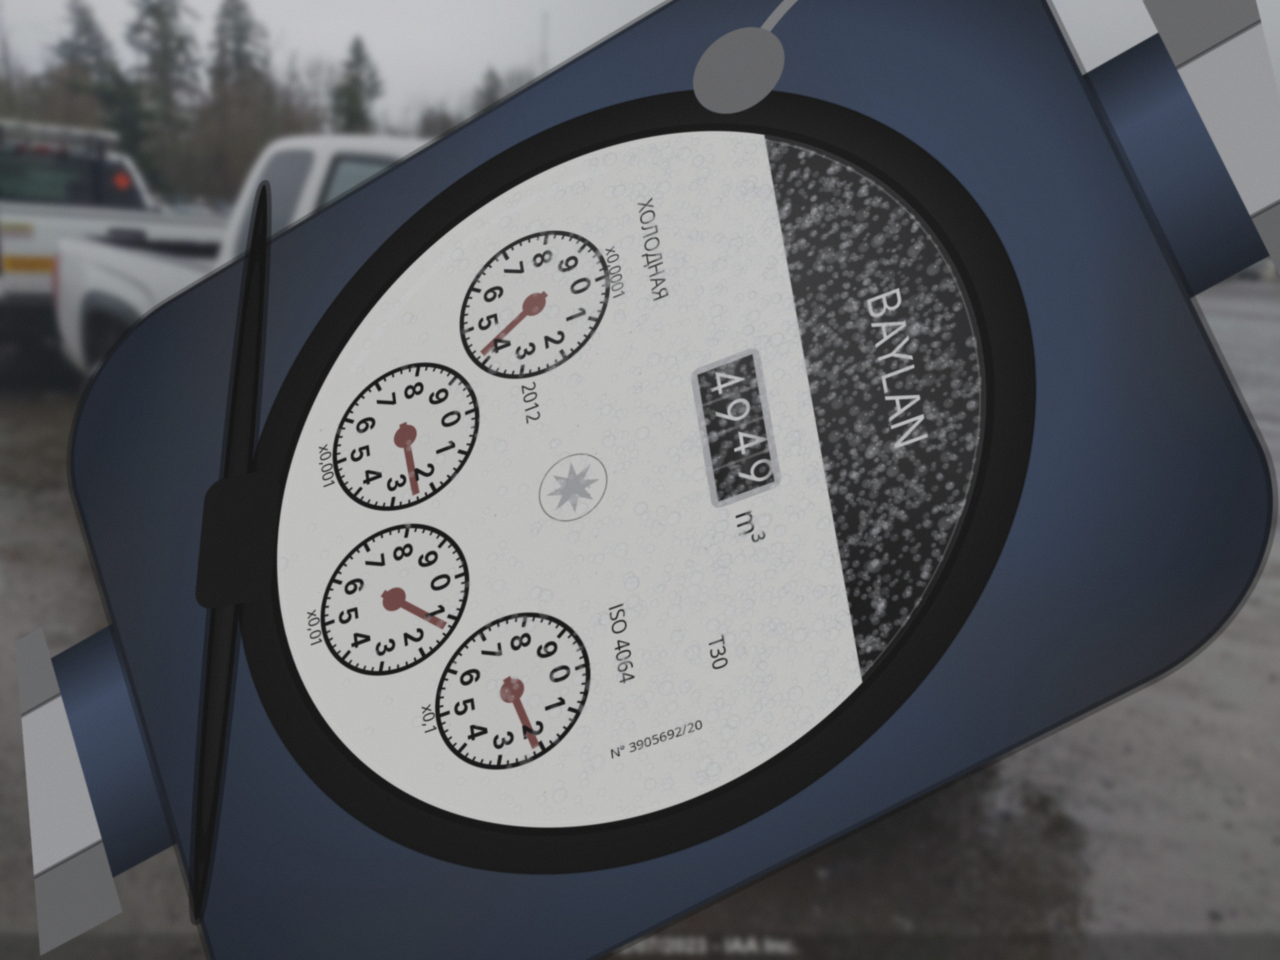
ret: 4949.2124 (m³)
